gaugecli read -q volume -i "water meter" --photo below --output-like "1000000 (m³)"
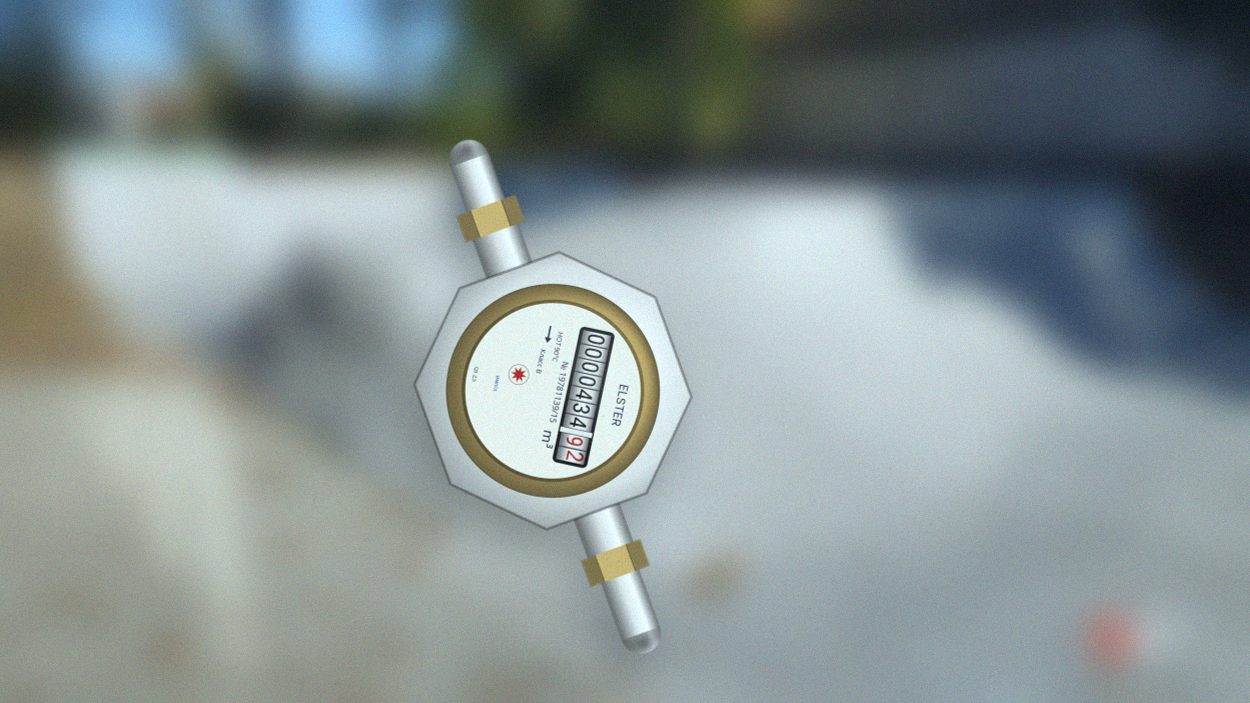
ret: 434.92 (m³)
